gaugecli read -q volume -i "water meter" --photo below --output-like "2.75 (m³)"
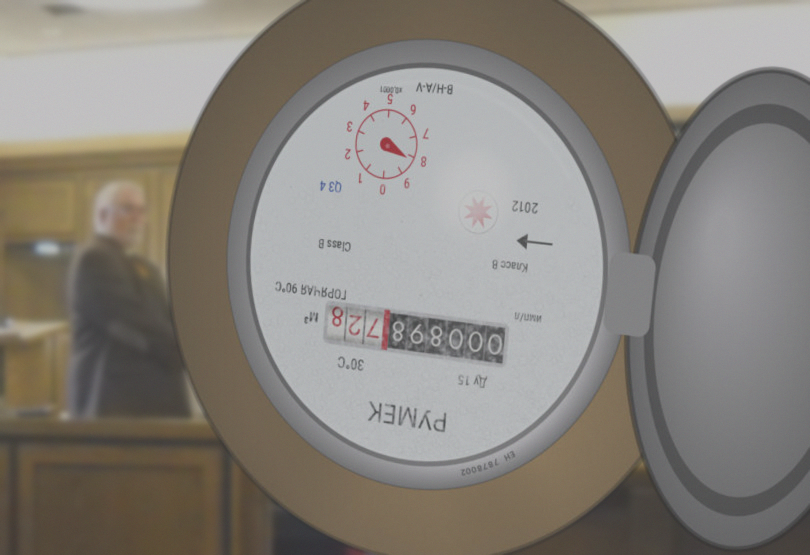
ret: 898.7278 (m³)
